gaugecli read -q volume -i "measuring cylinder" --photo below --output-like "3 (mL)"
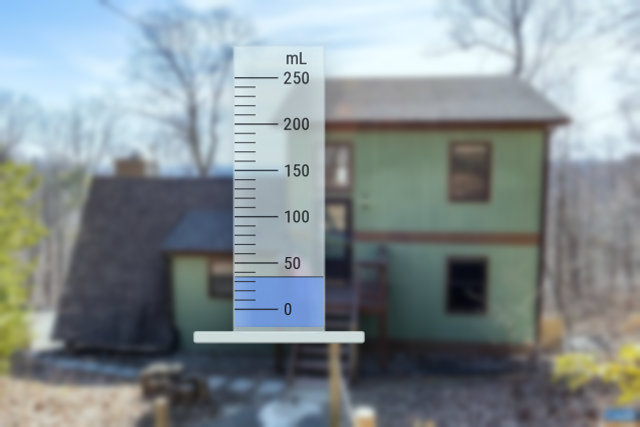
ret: 35 (mL)
